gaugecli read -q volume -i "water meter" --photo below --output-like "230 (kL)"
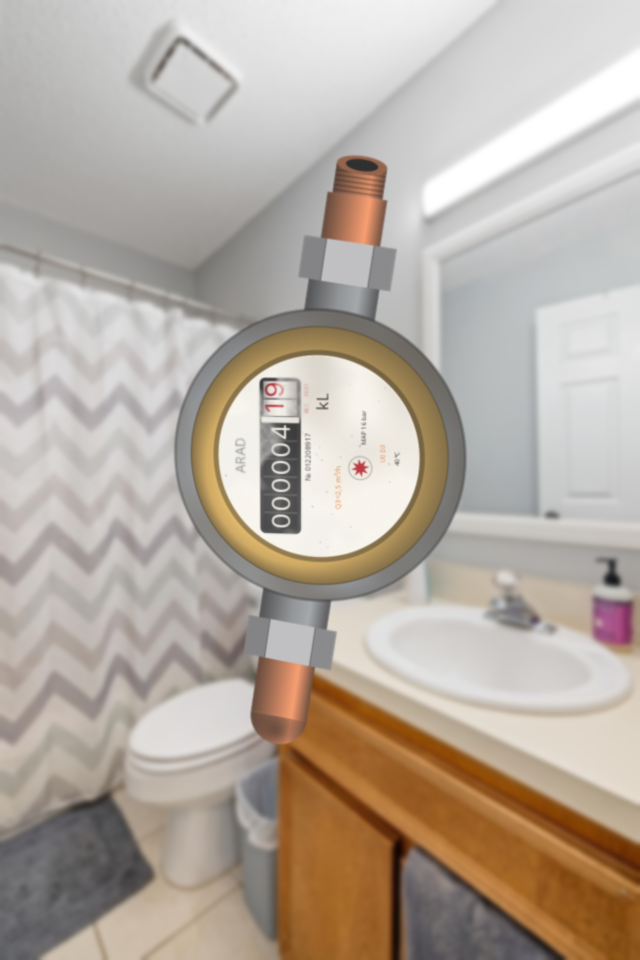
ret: 4.19 (kL)
